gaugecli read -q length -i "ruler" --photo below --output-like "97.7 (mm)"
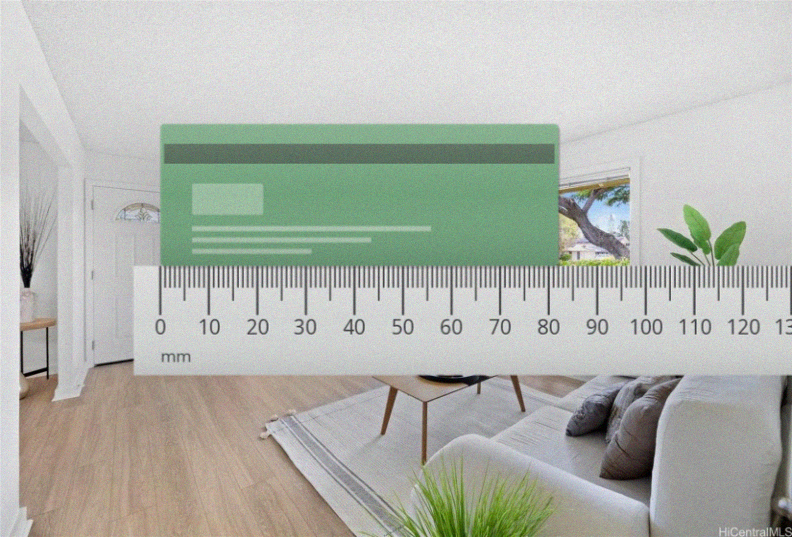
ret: 82 (mm)
